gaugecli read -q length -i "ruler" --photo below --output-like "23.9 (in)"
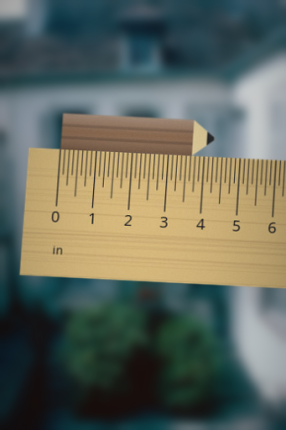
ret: 4.25 (in)
